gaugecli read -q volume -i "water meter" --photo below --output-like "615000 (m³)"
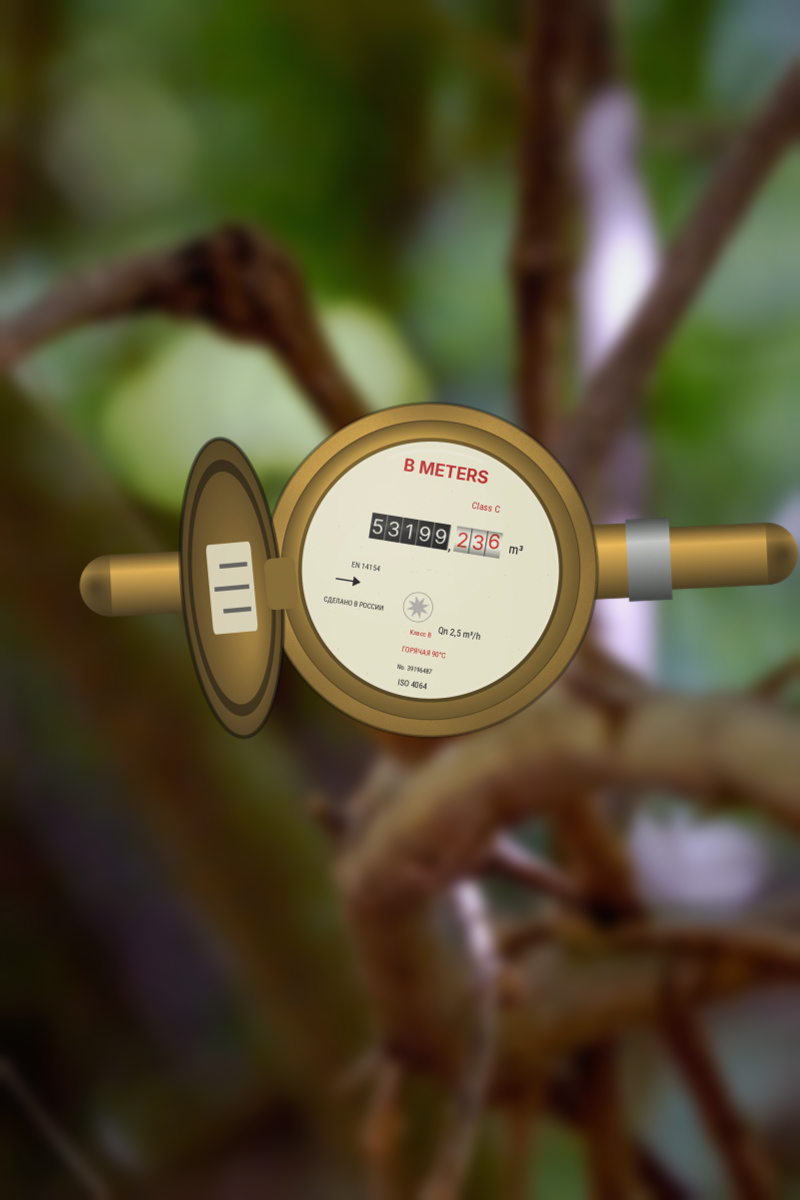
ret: 53199.236 (m³)
